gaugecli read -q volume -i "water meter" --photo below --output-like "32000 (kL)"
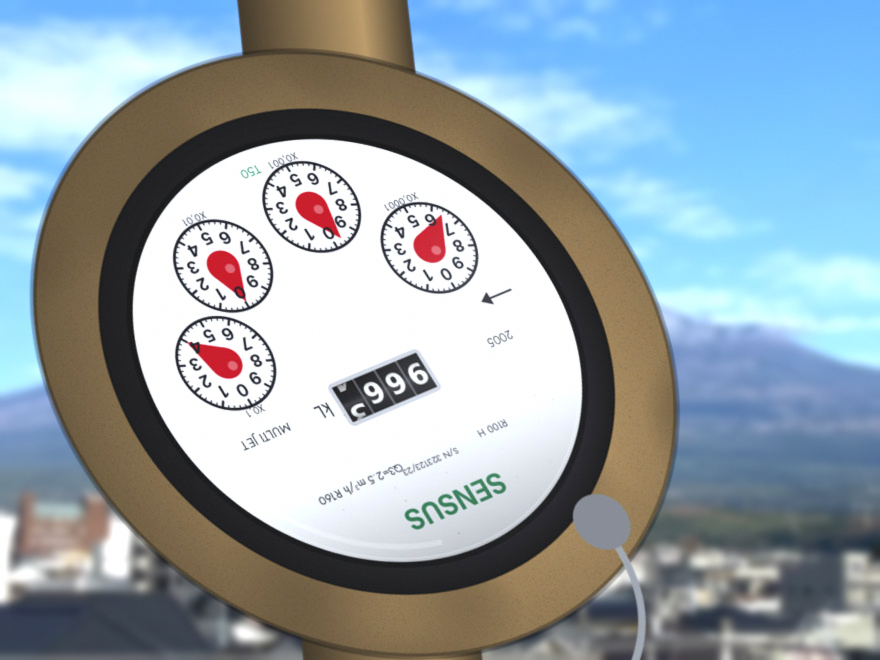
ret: 9663.3996 (kL)
